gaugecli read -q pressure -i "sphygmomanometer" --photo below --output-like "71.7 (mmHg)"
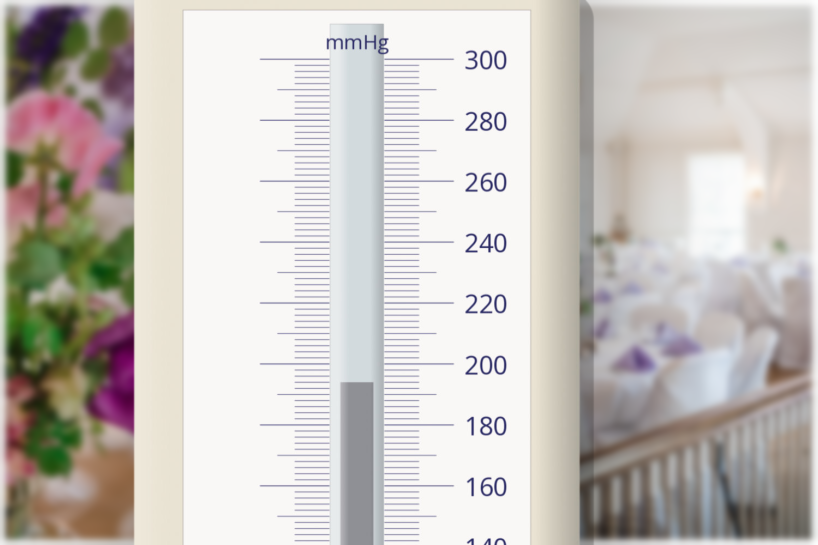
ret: 194 (mmHg)
